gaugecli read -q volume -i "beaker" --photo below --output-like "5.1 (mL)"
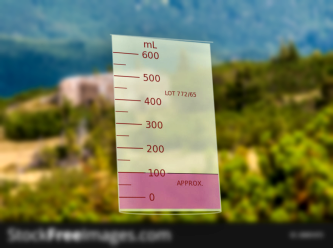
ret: 100 (mL)
